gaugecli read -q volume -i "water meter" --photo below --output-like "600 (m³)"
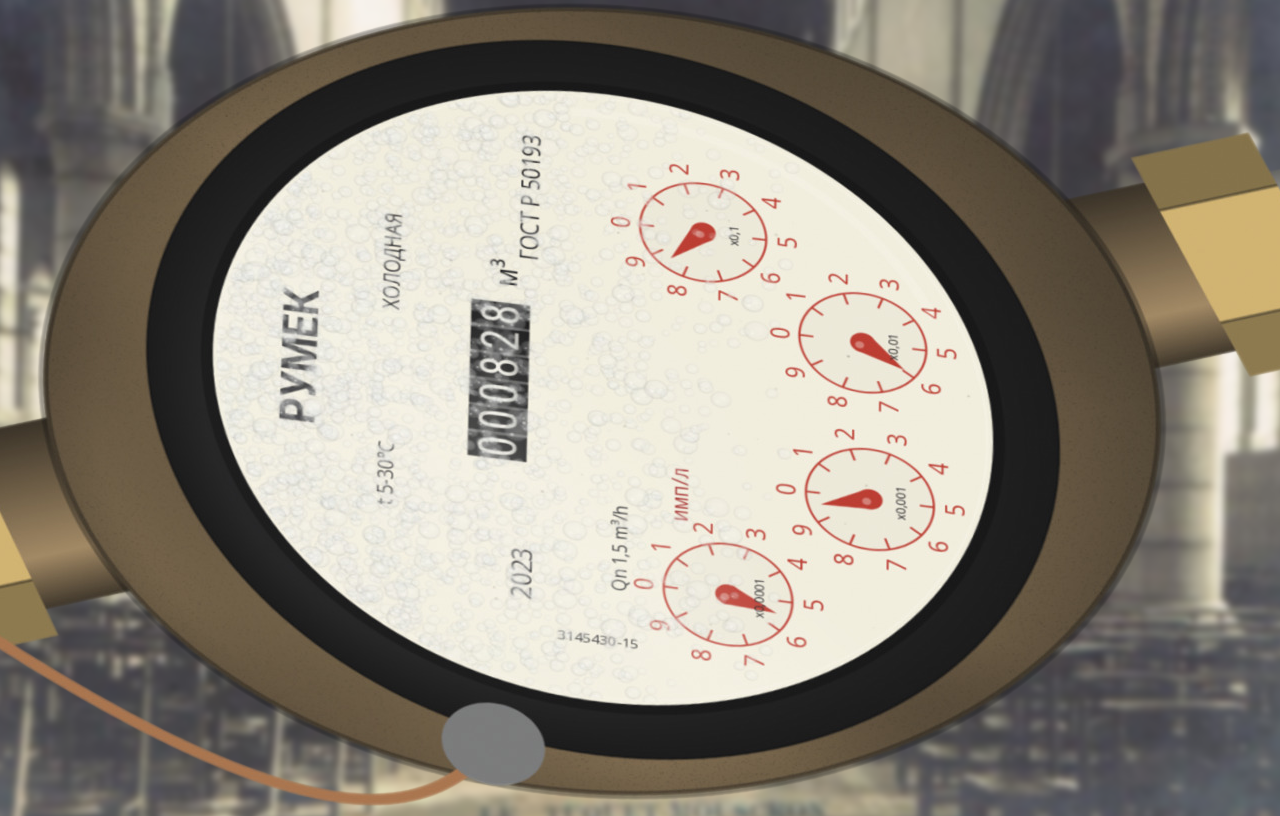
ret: 828.8595 (m³)
